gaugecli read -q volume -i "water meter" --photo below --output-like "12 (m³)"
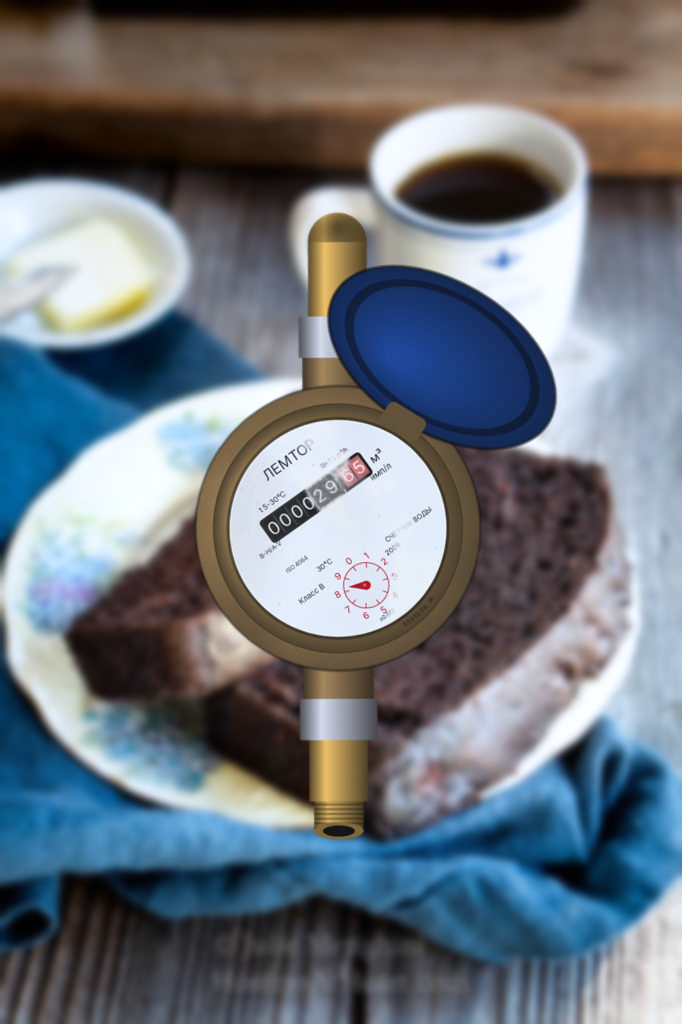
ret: 29.658 (m³)
